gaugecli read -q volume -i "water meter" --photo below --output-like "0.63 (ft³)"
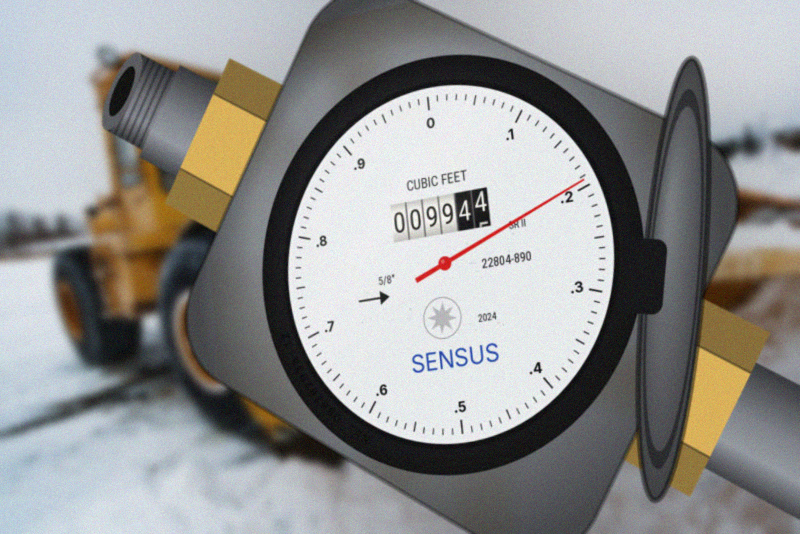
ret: 9944.19 (ft³)
